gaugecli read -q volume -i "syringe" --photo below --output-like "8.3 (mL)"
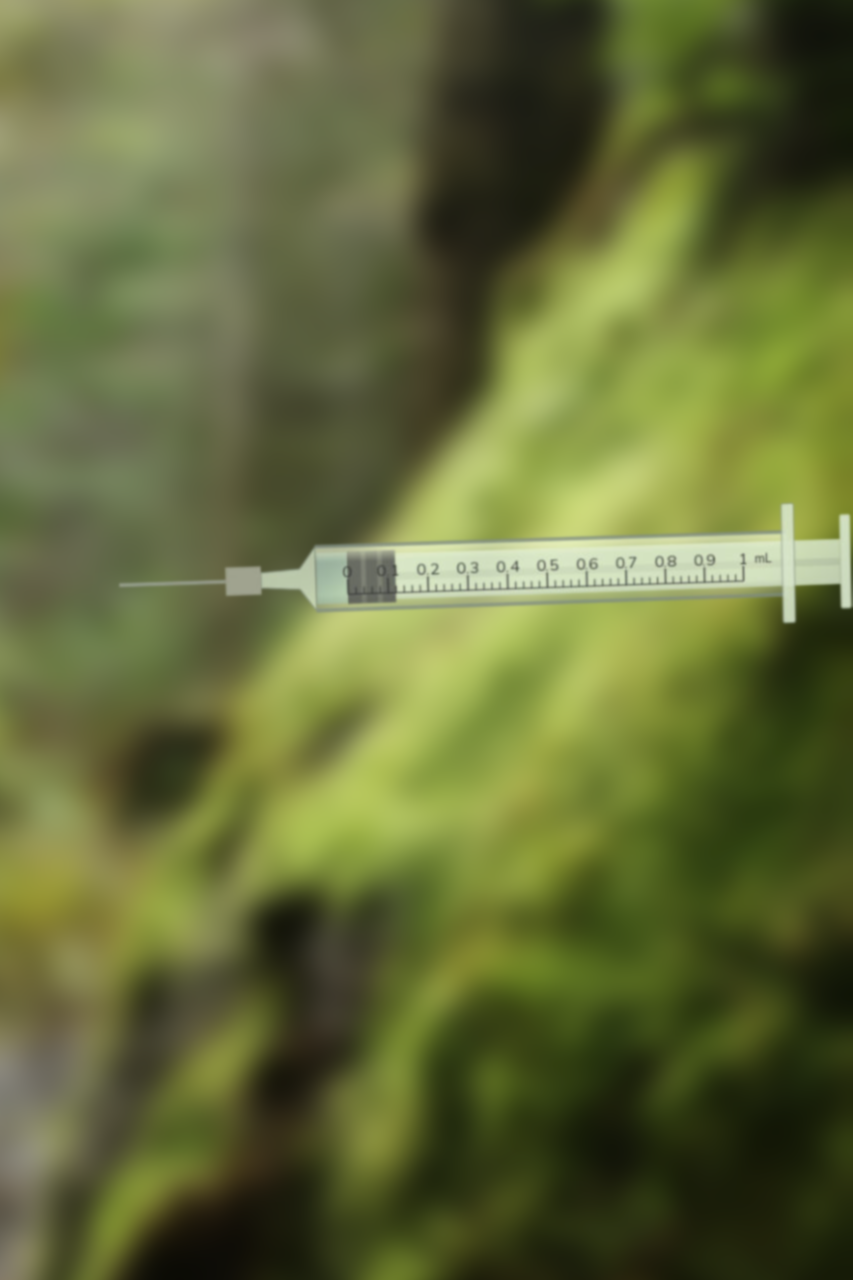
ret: 0 (mL)
